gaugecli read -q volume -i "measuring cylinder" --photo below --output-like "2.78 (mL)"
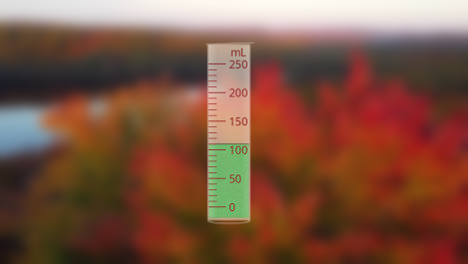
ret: 110 (mL)
